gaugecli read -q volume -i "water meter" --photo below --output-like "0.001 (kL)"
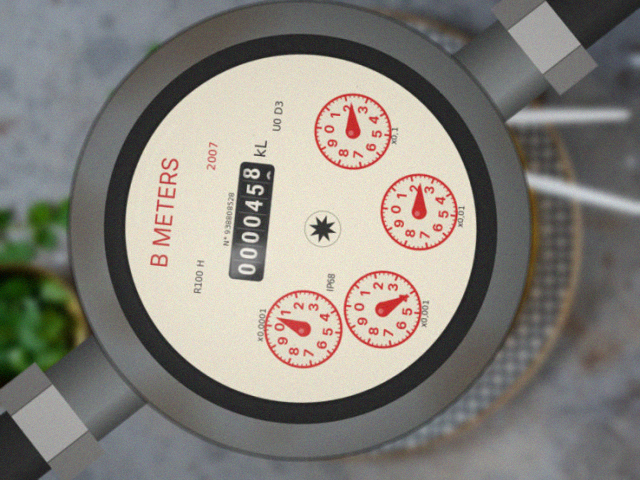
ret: 458.2240 (kL)
